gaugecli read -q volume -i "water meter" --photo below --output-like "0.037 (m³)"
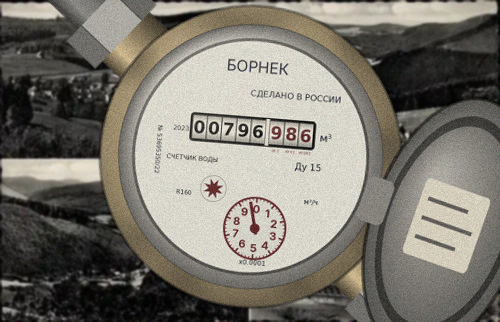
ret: 796.9859 (m³)
